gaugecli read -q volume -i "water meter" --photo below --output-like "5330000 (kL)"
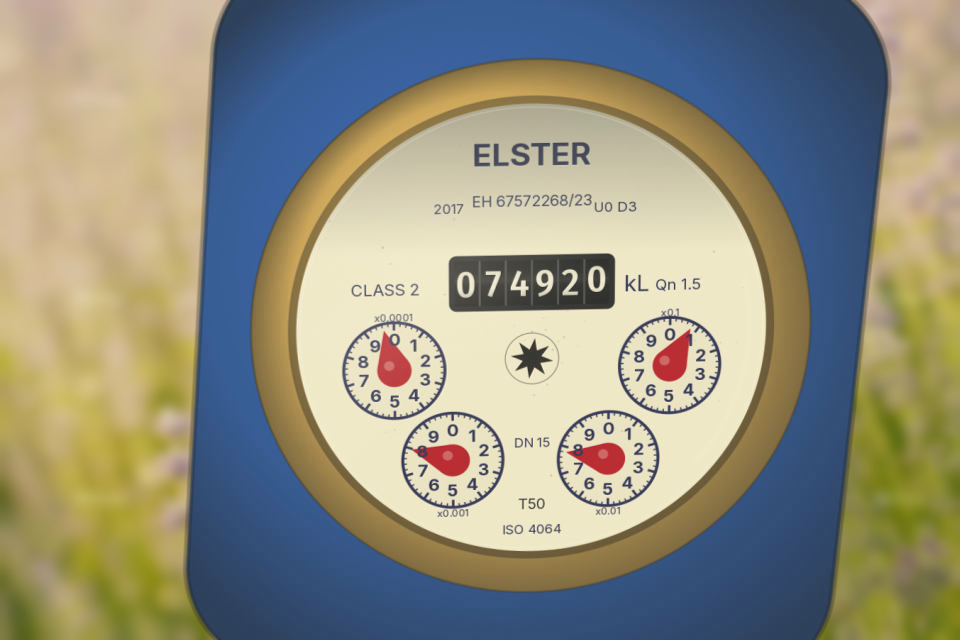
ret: 74920.0779 (kL)
